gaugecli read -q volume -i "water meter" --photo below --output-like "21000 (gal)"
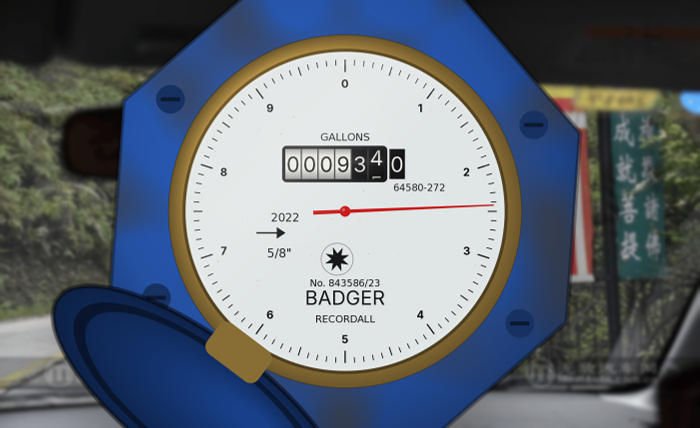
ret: 9342.4 (gal)
